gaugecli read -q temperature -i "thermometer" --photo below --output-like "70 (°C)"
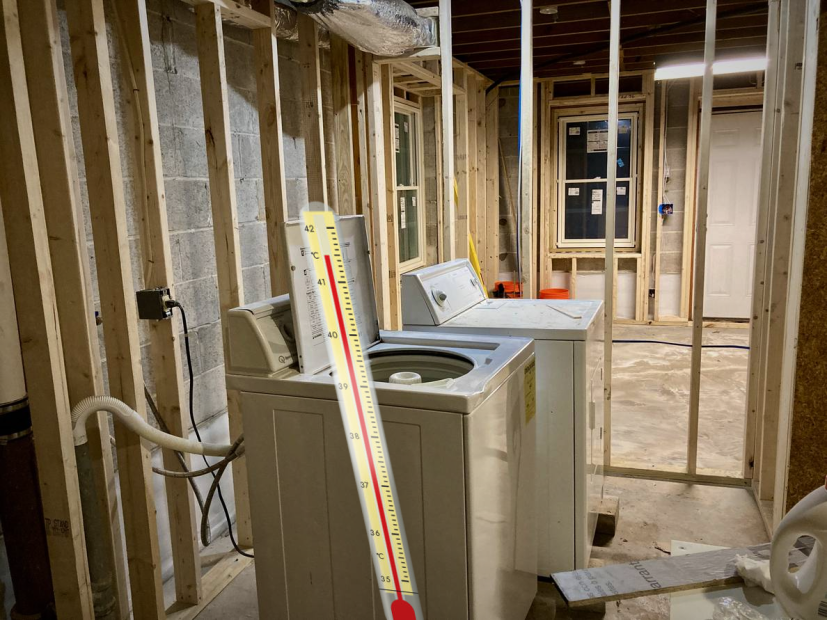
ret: 41.5 (°C)
